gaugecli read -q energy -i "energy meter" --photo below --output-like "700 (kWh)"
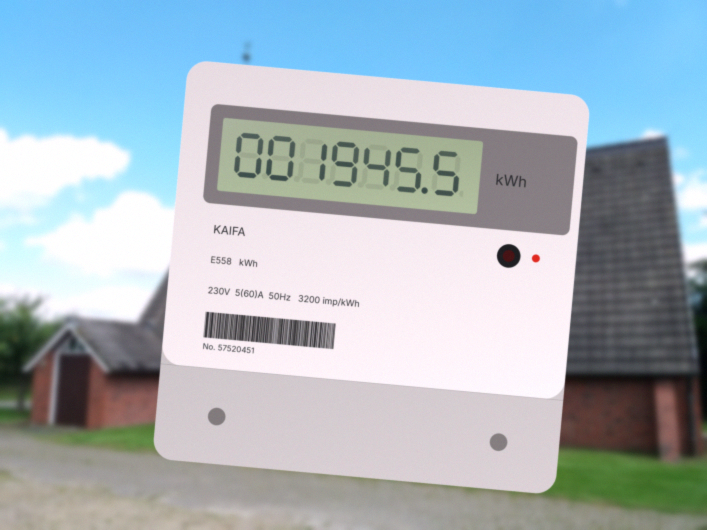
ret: 1945.5 (kWh)
